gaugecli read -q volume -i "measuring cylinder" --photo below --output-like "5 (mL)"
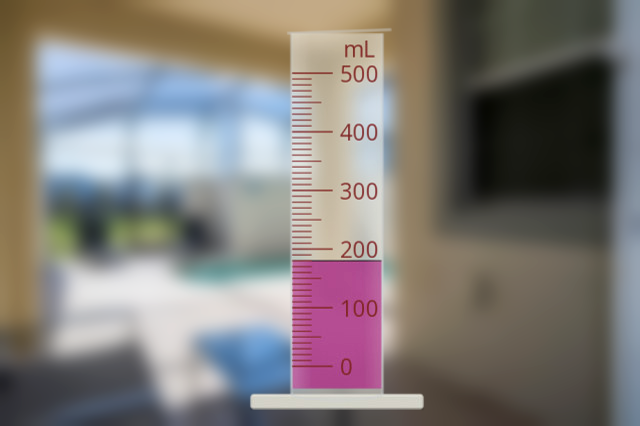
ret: 180 (mL)
